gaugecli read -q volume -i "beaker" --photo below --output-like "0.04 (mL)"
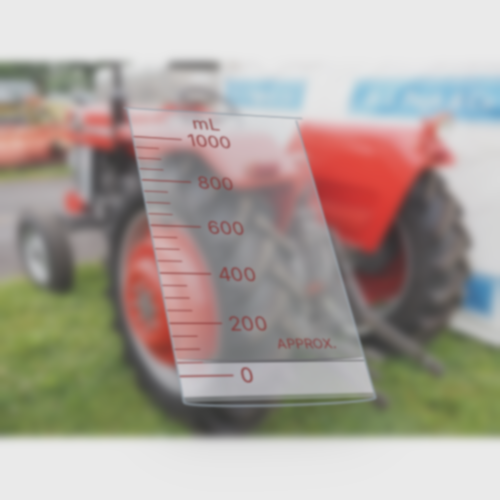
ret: 50 (mL)
